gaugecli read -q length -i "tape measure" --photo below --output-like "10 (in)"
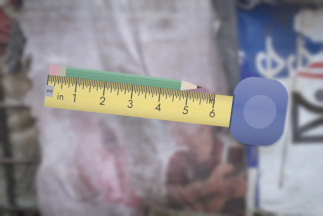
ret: 5.5 (in)
